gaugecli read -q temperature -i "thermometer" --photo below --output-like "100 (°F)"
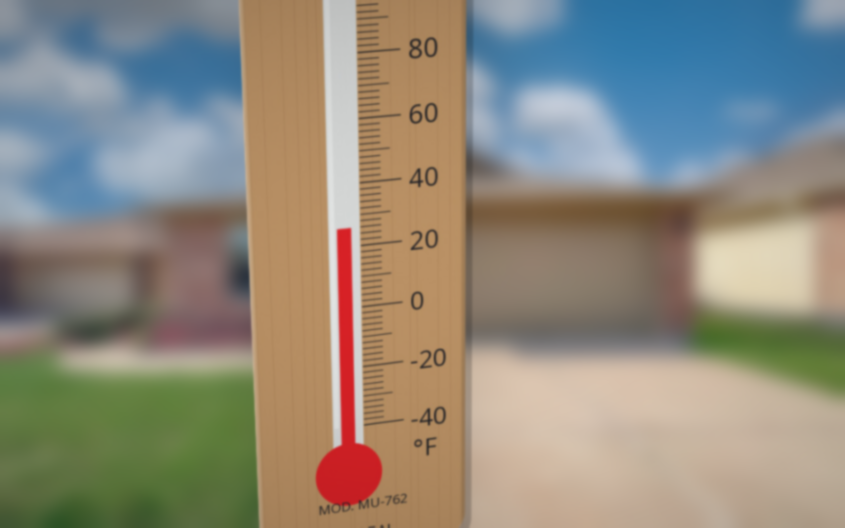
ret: 26 (°F)
